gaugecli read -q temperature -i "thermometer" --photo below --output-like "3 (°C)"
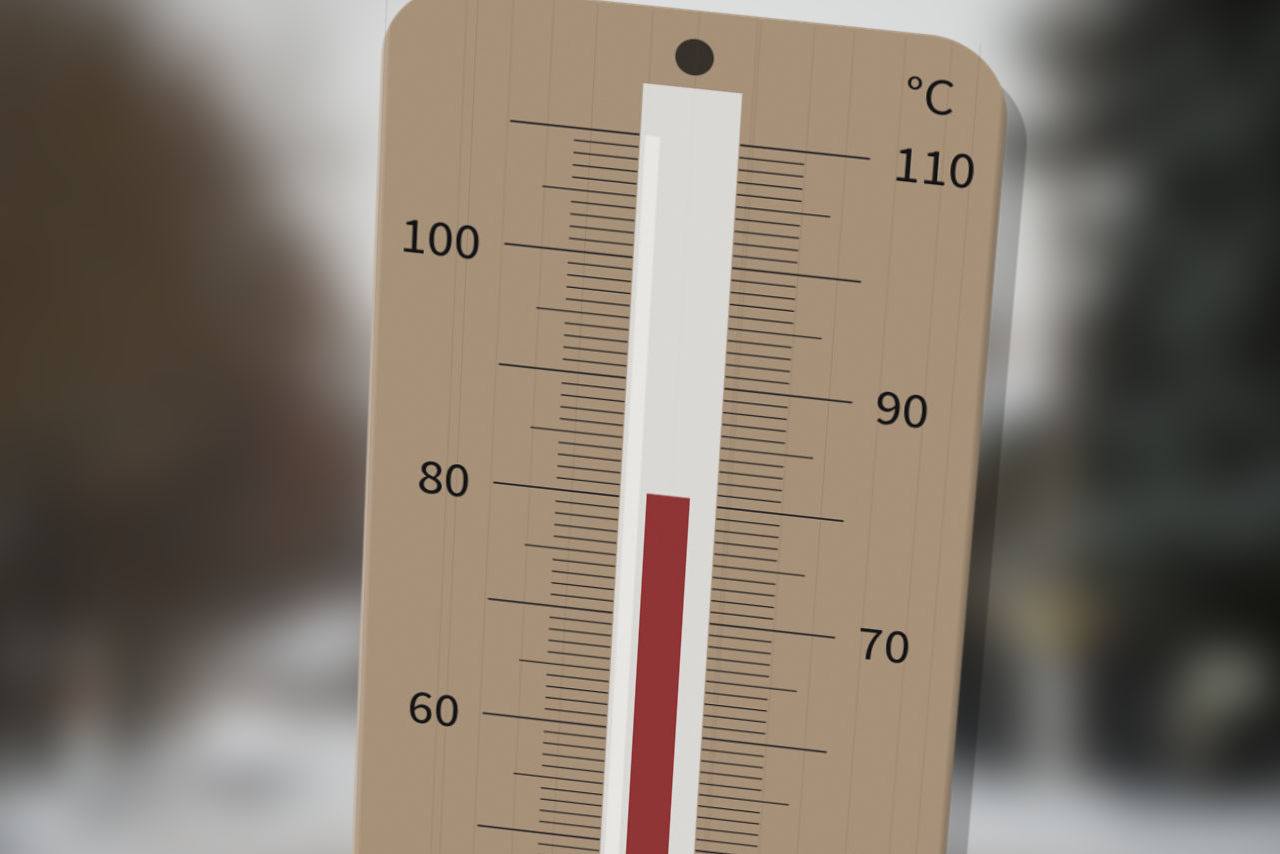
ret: 80.5 (°C)
